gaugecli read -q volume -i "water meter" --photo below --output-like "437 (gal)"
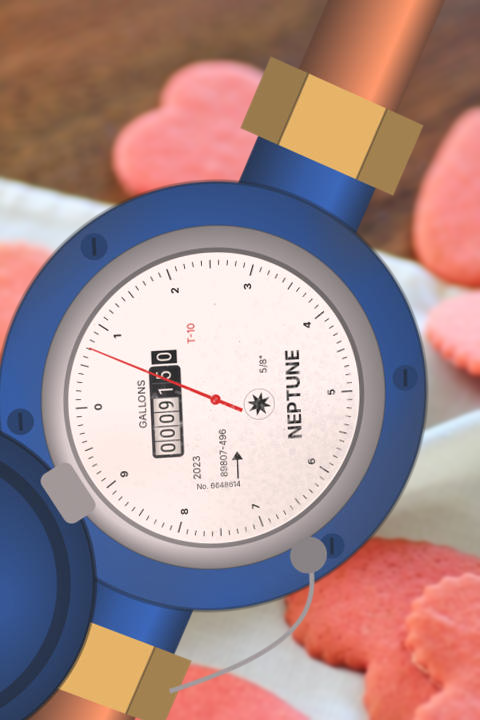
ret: 9150.7 (gal)
